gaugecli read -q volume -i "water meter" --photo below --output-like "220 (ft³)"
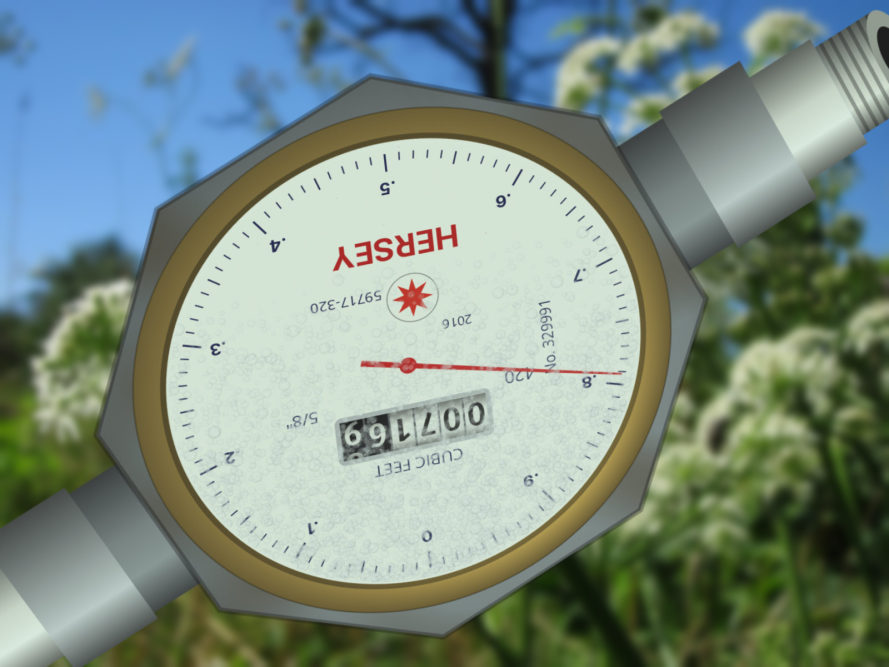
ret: 7168.79 (ft³)
